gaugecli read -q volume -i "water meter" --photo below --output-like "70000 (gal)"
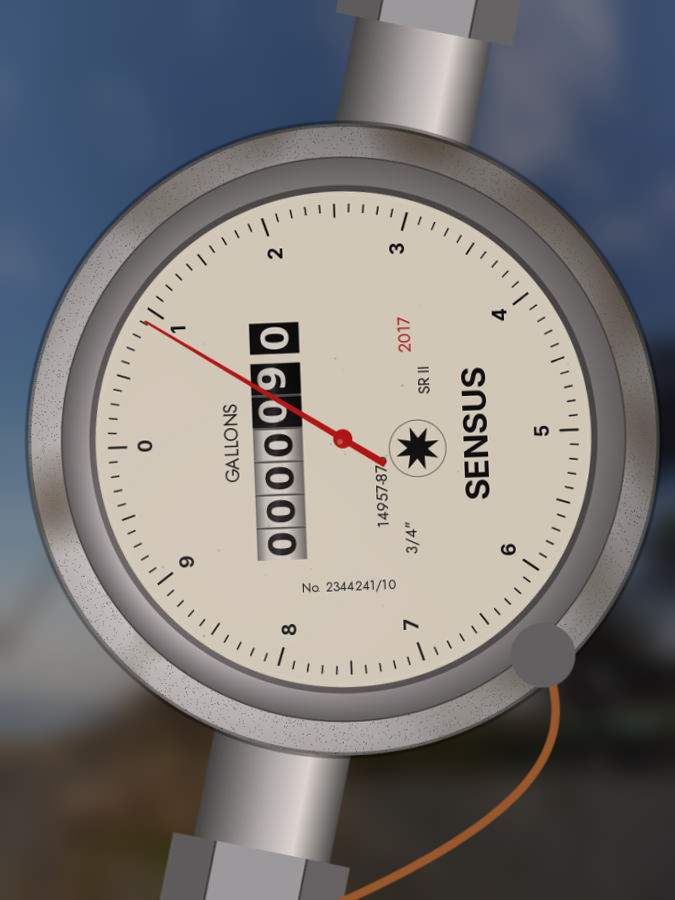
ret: 90.9 (gal)
